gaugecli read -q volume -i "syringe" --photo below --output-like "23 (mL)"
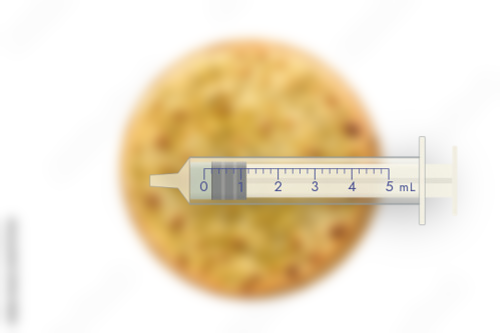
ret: 0.2 (mL)
